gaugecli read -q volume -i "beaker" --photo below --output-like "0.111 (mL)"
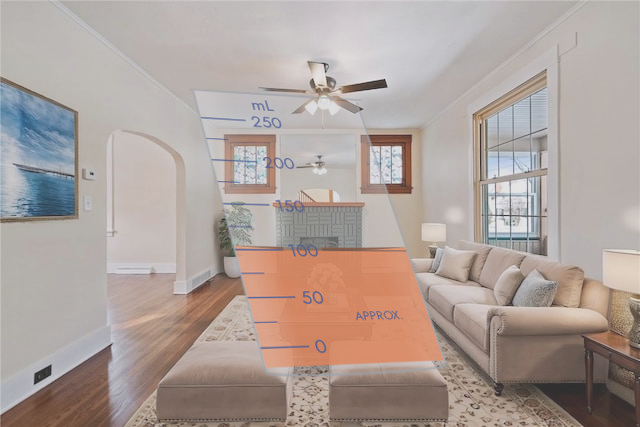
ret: 100 (mL)
